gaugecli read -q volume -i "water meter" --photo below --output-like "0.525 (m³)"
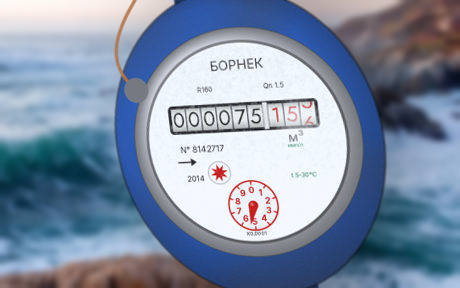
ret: 75.1555 (m³)
